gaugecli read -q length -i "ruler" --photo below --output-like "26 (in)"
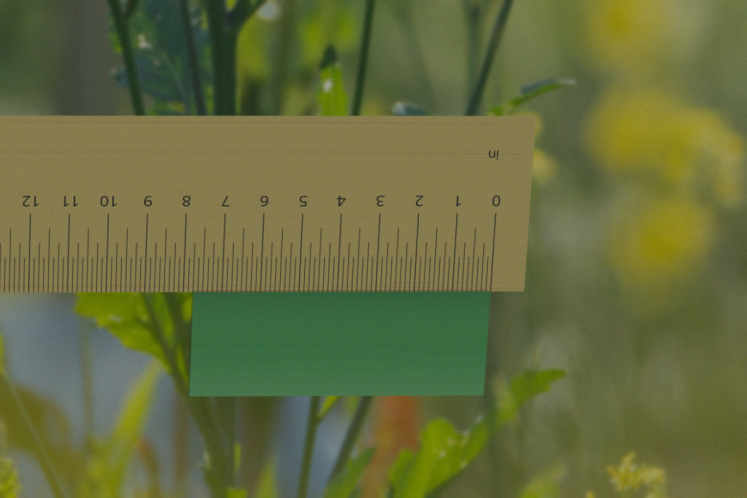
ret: 7.75 (in)
